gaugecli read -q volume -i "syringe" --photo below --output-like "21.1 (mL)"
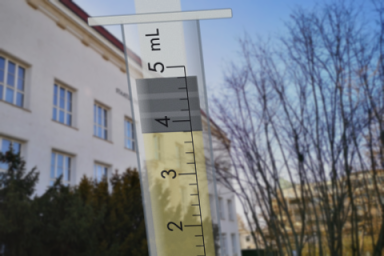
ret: 3.8 (mL)
